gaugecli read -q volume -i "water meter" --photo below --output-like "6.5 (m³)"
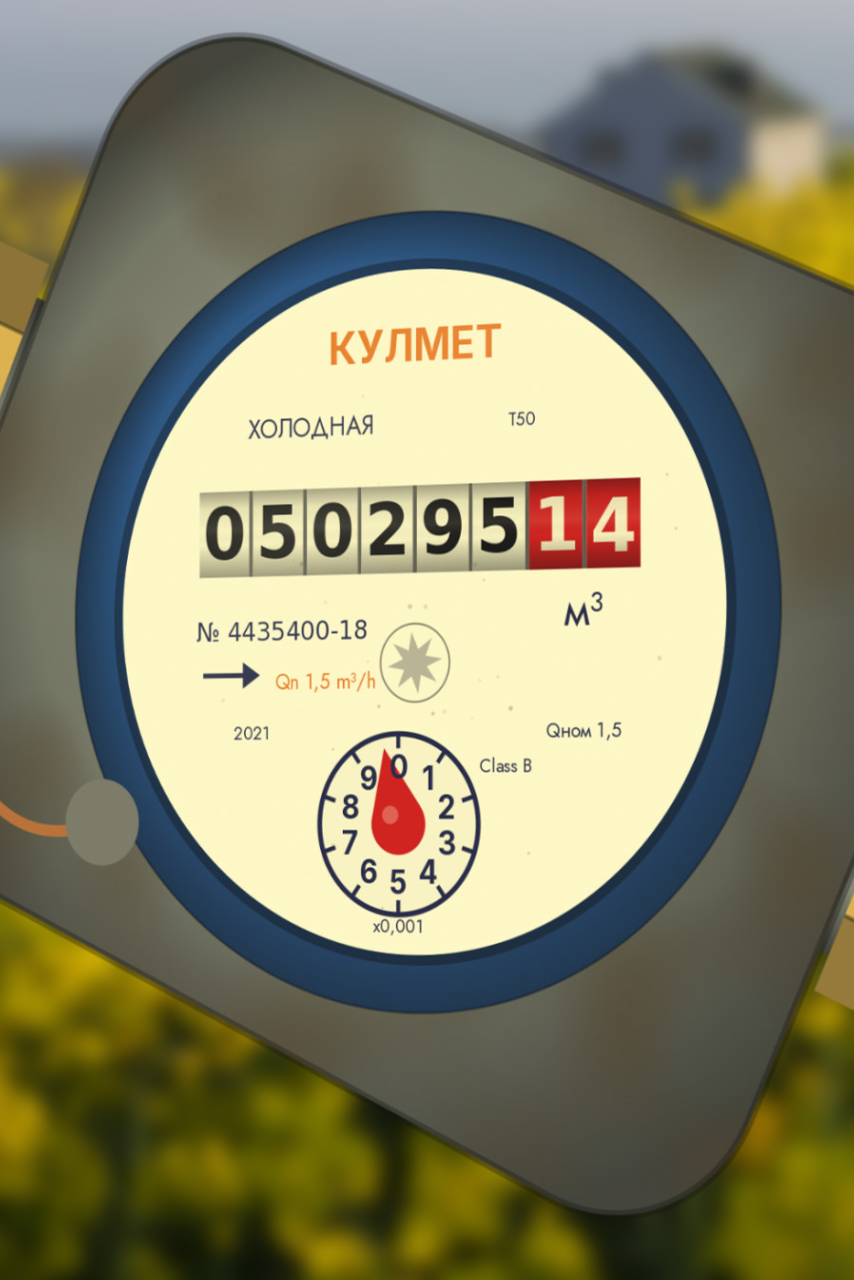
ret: 50295.139 (m³)
